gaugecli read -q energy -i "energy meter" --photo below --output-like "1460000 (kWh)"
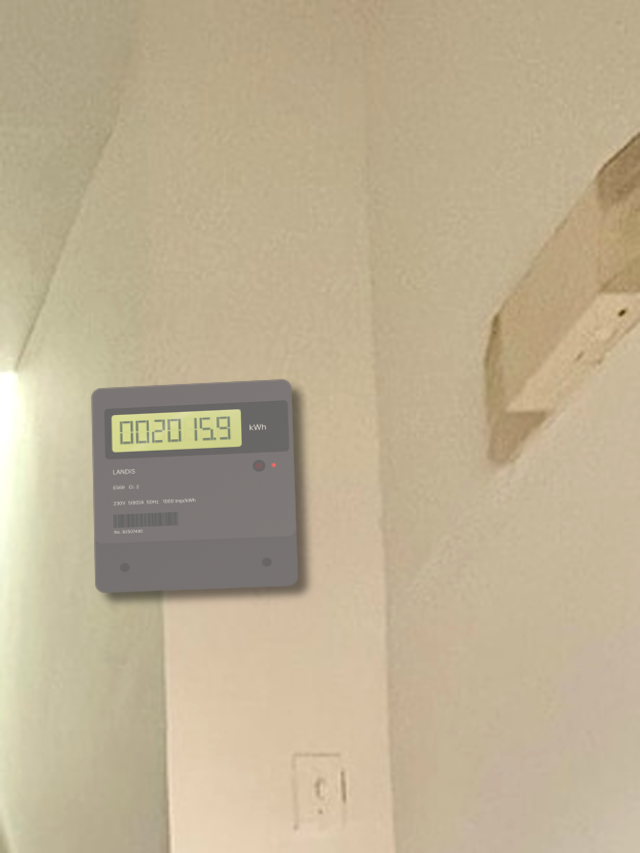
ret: 2015.9 (kWh)
